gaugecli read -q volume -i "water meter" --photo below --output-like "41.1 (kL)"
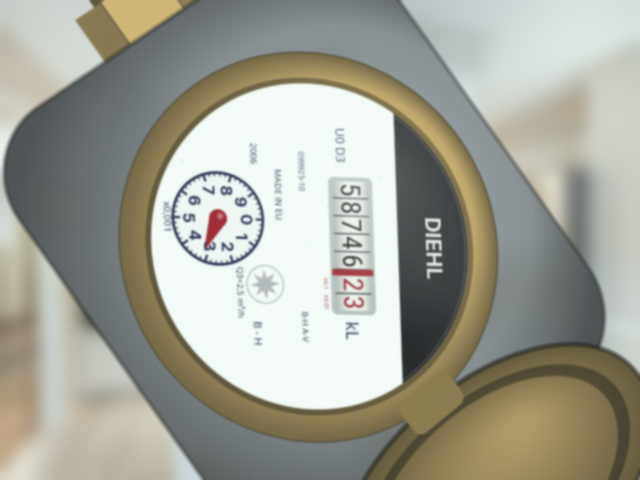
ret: 58746.233 (kL)
